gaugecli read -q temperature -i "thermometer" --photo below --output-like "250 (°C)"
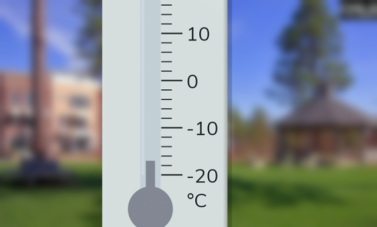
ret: -17 (°C)
